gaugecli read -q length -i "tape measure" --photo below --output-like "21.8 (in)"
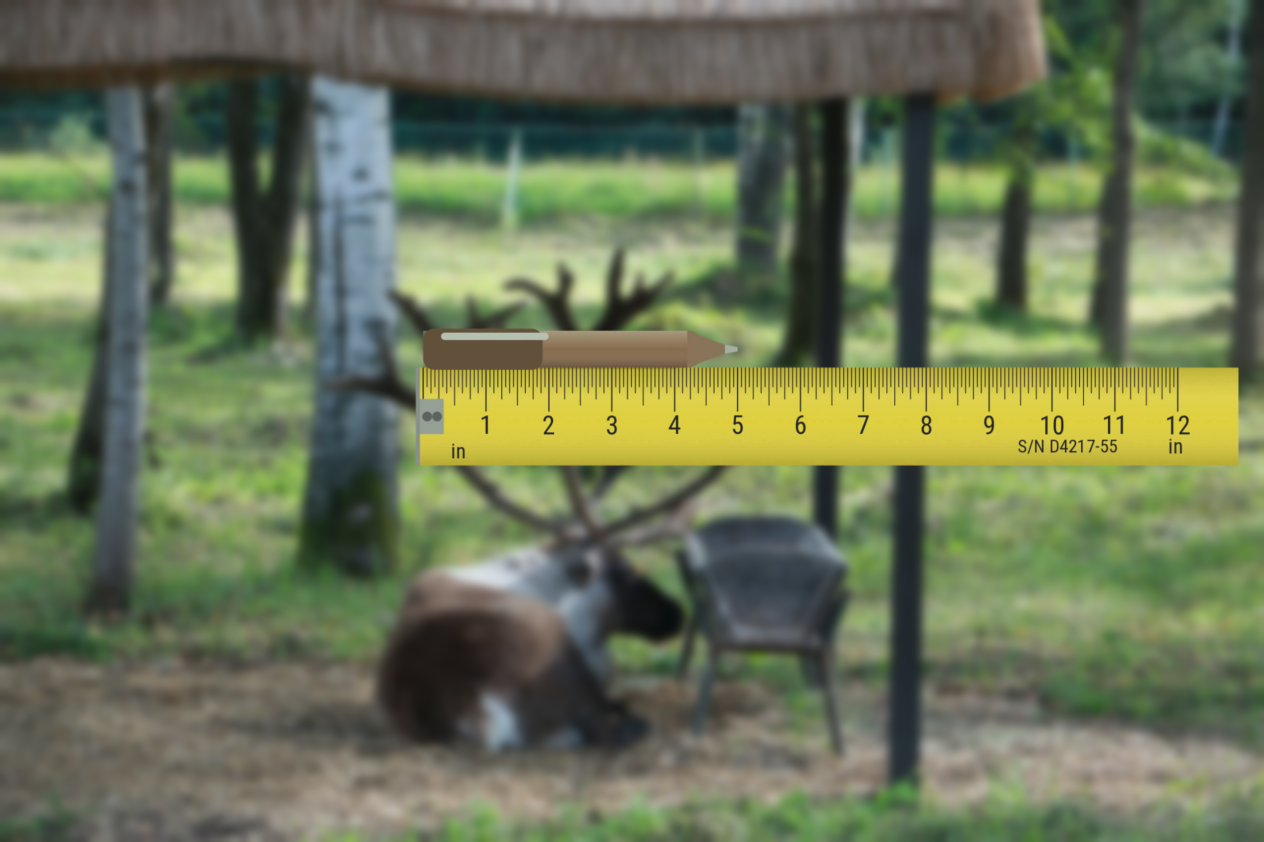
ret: 5 (in)
